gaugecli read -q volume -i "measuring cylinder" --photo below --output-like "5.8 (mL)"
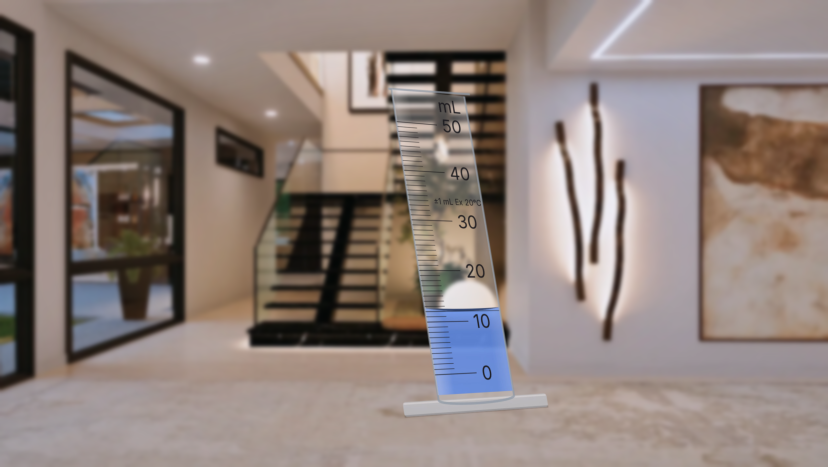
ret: 12 (mL)
